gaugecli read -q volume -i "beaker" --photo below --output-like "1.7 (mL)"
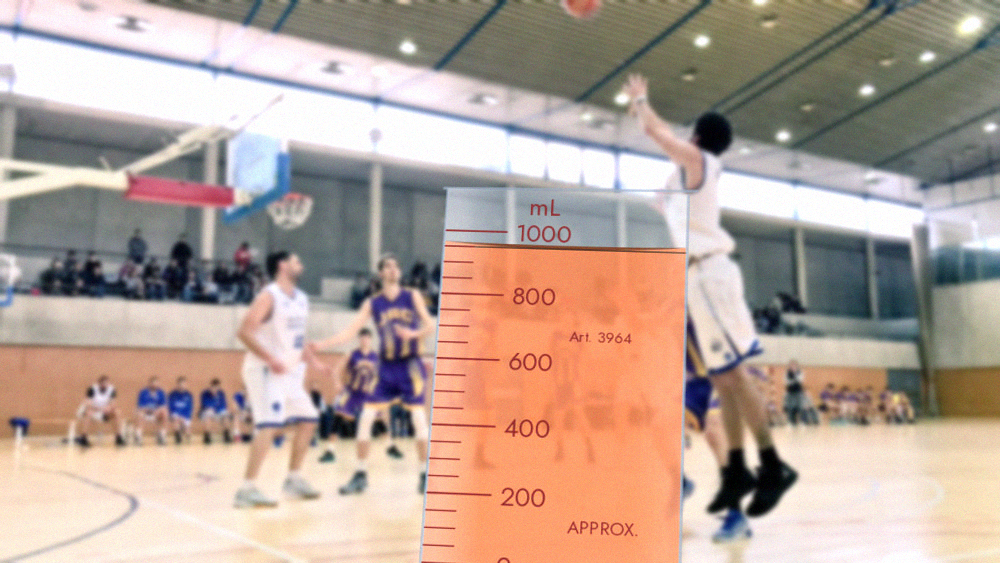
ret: 950 (mL)
